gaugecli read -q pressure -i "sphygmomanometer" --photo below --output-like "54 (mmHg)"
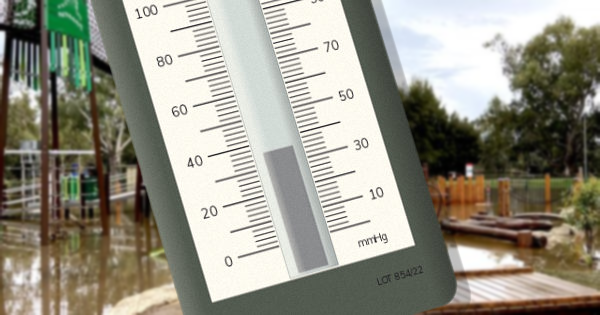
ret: 36 (mmHg)
